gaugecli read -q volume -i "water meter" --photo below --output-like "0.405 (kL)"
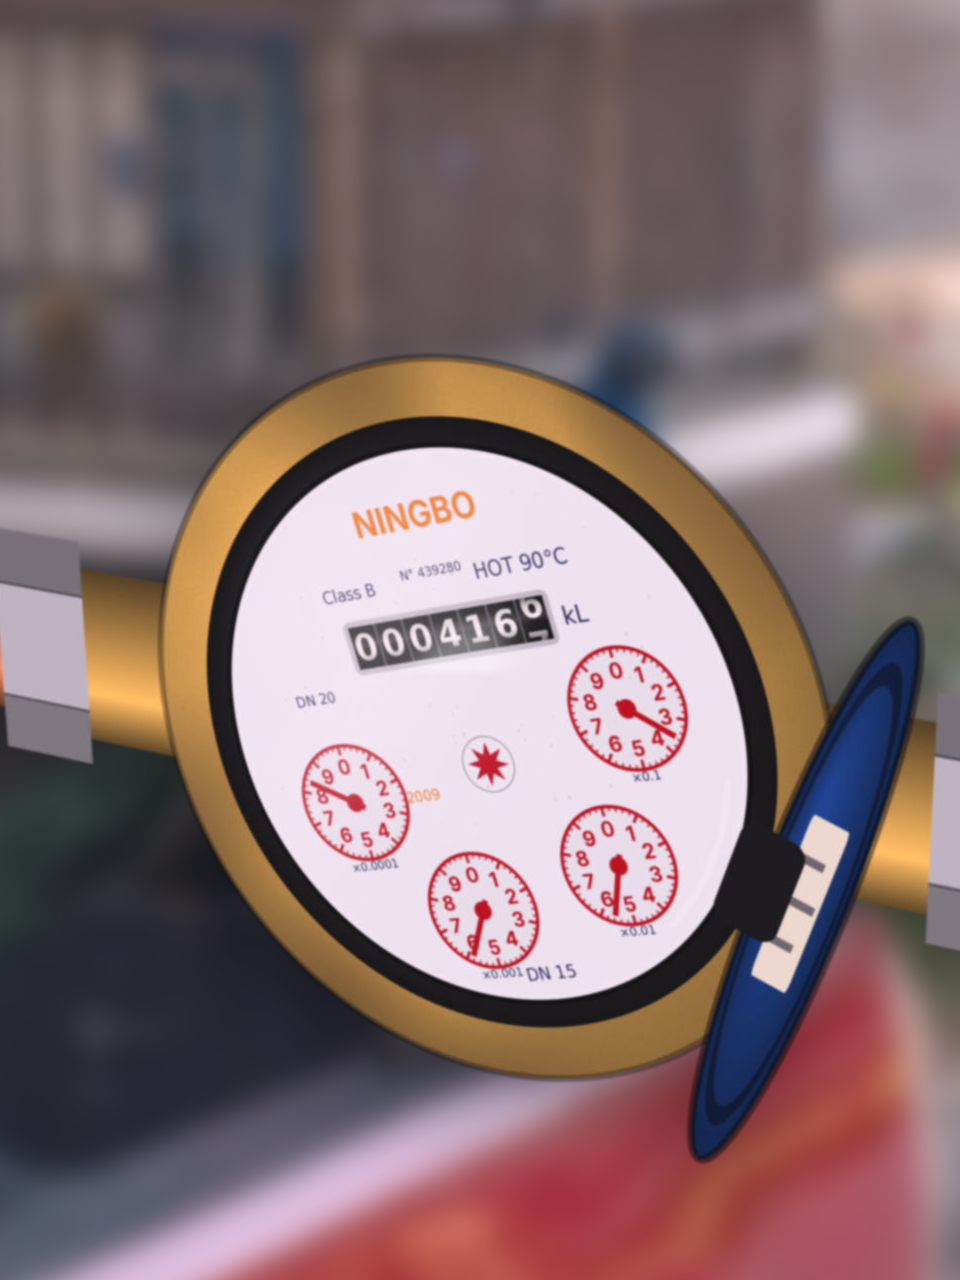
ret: 4166.3558 (kL)
